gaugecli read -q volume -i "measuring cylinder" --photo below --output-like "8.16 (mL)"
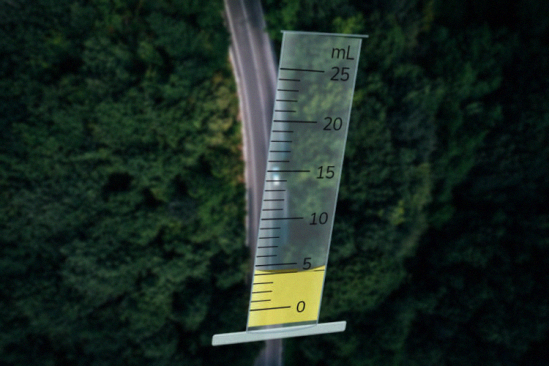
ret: 4 (mL)
